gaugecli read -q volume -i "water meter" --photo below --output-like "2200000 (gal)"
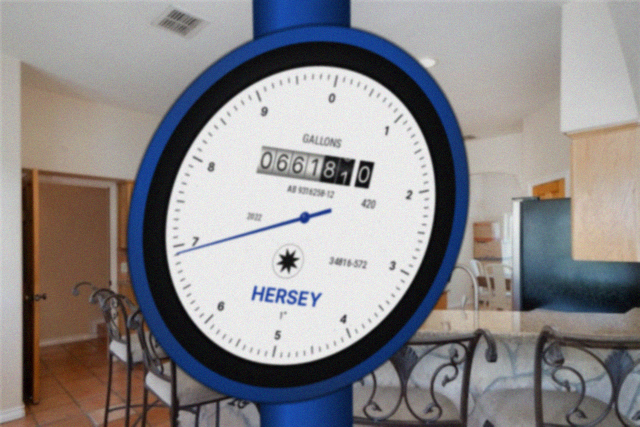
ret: 661806.9 (gal)
